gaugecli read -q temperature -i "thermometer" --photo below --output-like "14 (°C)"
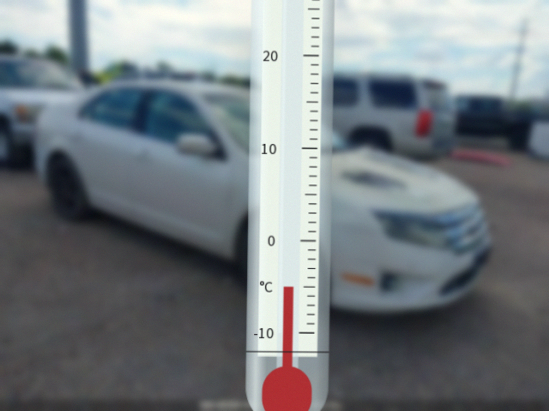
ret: -5 (°C)
